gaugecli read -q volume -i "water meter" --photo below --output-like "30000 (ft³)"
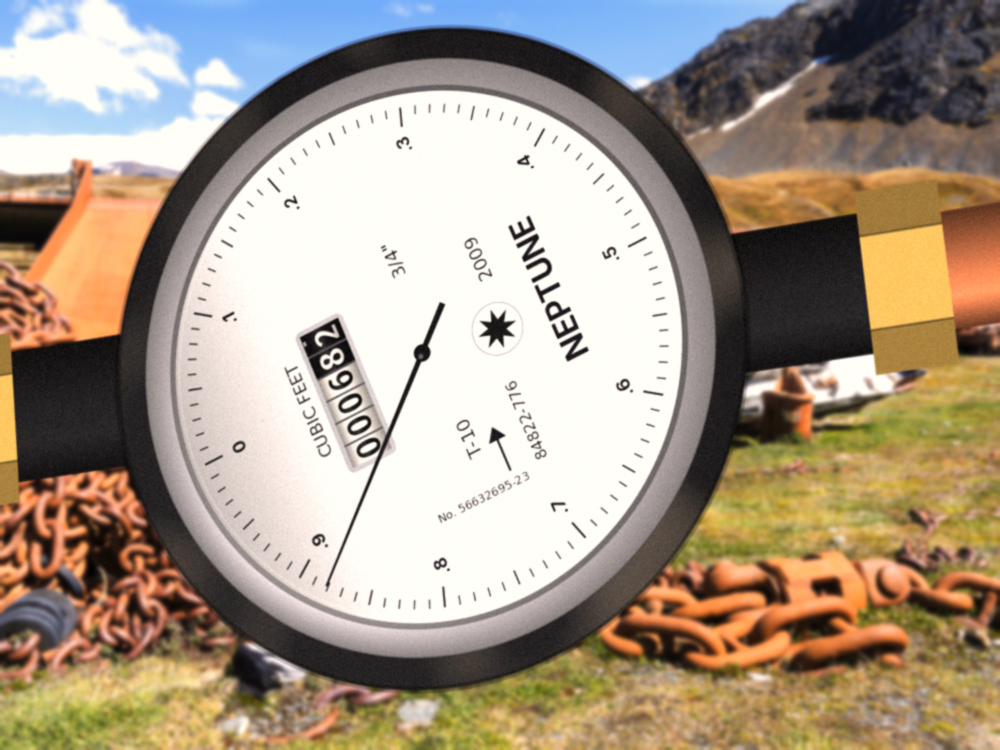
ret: 681.88 (ft³)
